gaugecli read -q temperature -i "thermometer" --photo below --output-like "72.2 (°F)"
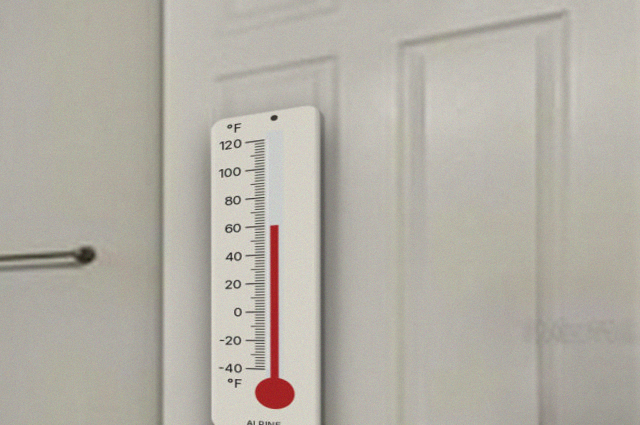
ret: 60 (°F)
